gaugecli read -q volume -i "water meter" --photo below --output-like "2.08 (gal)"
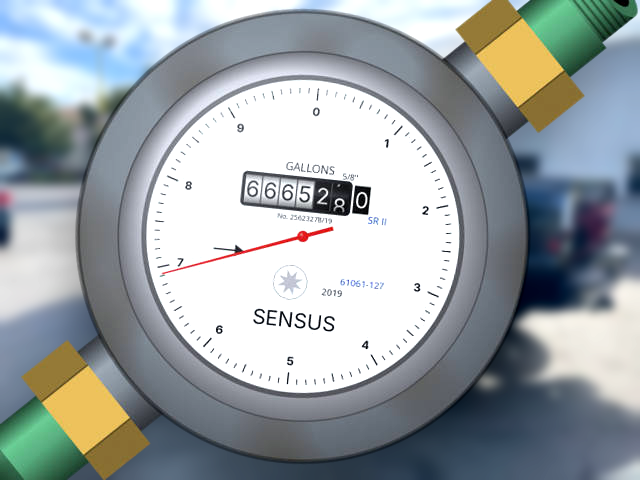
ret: 6665276.9 (gal)
